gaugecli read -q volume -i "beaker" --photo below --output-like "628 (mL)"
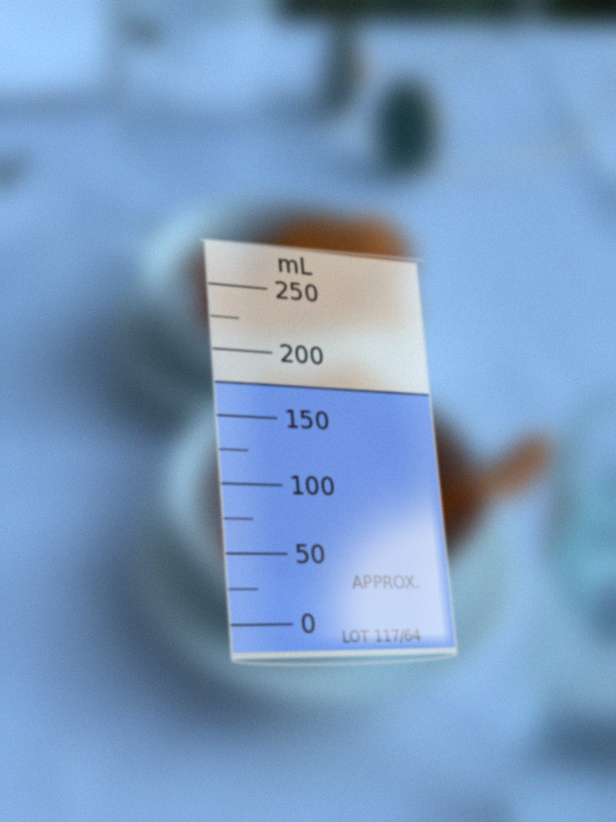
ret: 175 (mL)
